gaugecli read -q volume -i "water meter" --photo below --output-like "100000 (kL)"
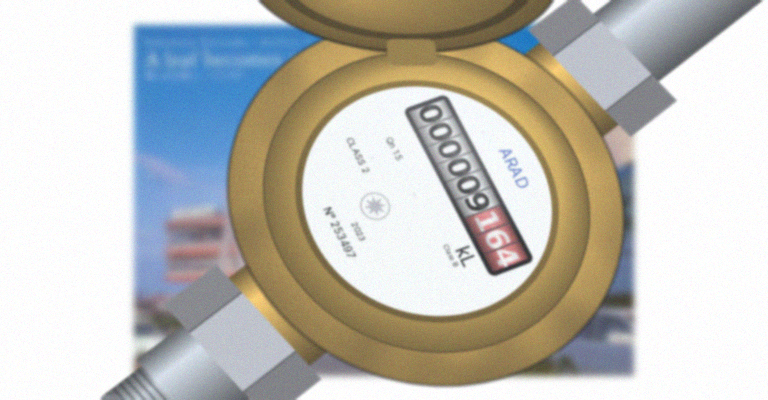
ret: 9.164 (kL)
